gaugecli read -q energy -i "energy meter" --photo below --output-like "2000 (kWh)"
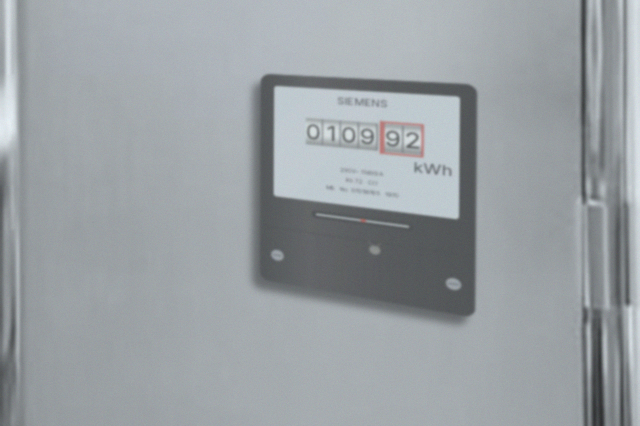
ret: 109.92 (kWh)
